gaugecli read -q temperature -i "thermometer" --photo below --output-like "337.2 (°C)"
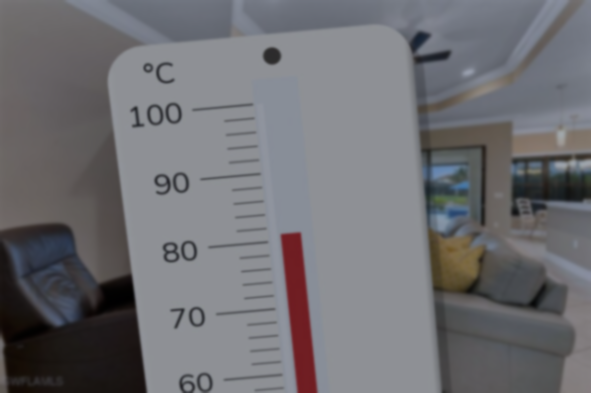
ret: 81 (°C)
